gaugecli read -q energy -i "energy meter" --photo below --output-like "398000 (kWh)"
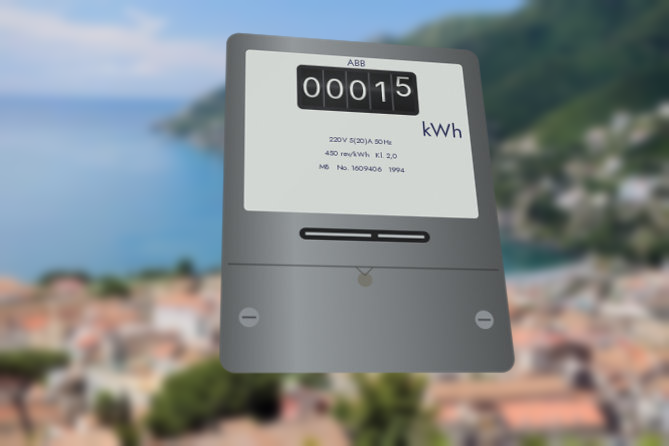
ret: 15 (kWh)
